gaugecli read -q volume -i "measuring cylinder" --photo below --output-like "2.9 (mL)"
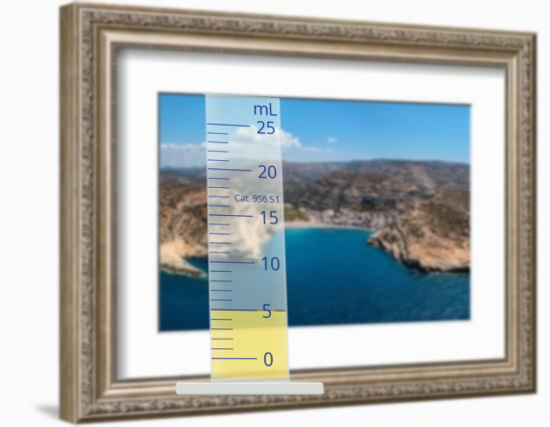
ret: 5 (mL)
